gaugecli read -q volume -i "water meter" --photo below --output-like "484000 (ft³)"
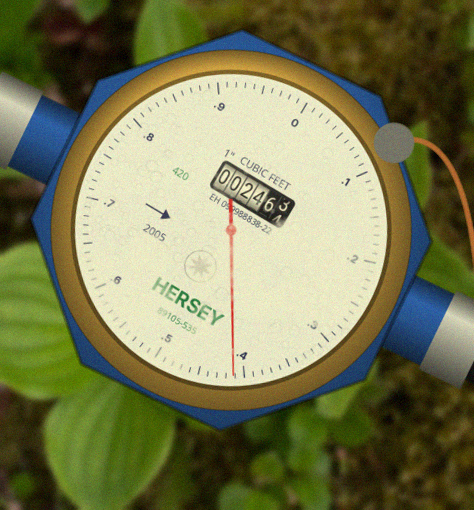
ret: 2463.41 (ft³)
